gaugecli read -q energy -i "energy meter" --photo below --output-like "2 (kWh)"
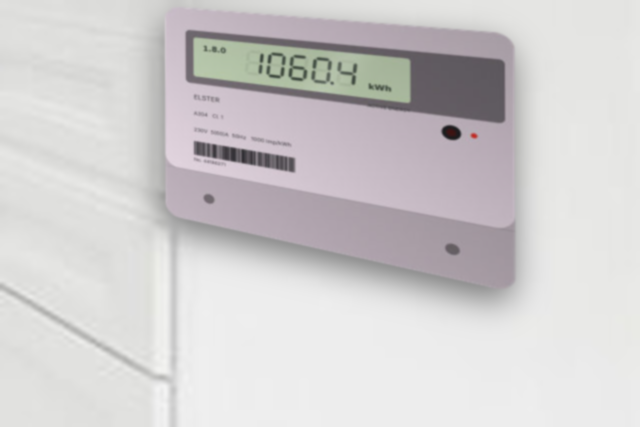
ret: 1060.4 (kWh)
